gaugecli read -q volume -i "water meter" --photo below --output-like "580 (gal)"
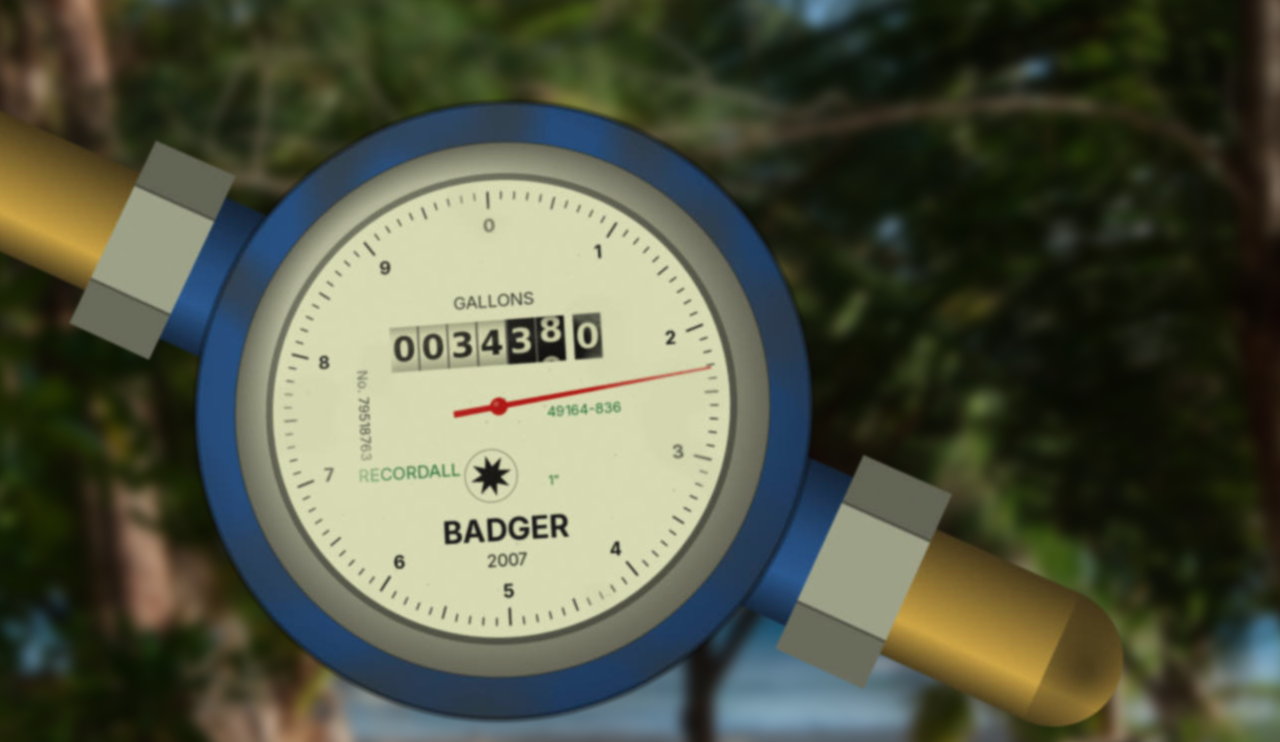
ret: 34382.3 (gal)
